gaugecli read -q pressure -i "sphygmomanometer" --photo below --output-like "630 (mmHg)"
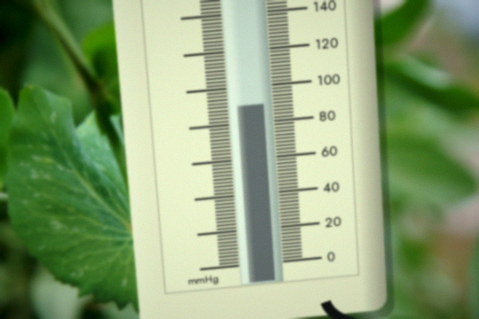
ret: 90 (mmHg)
